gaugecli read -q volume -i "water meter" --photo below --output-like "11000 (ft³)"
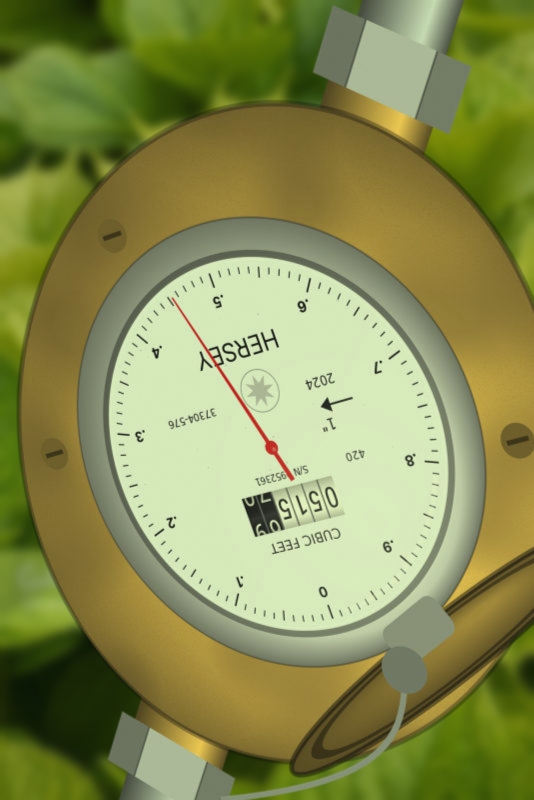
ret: 51569.45 (ft³)
